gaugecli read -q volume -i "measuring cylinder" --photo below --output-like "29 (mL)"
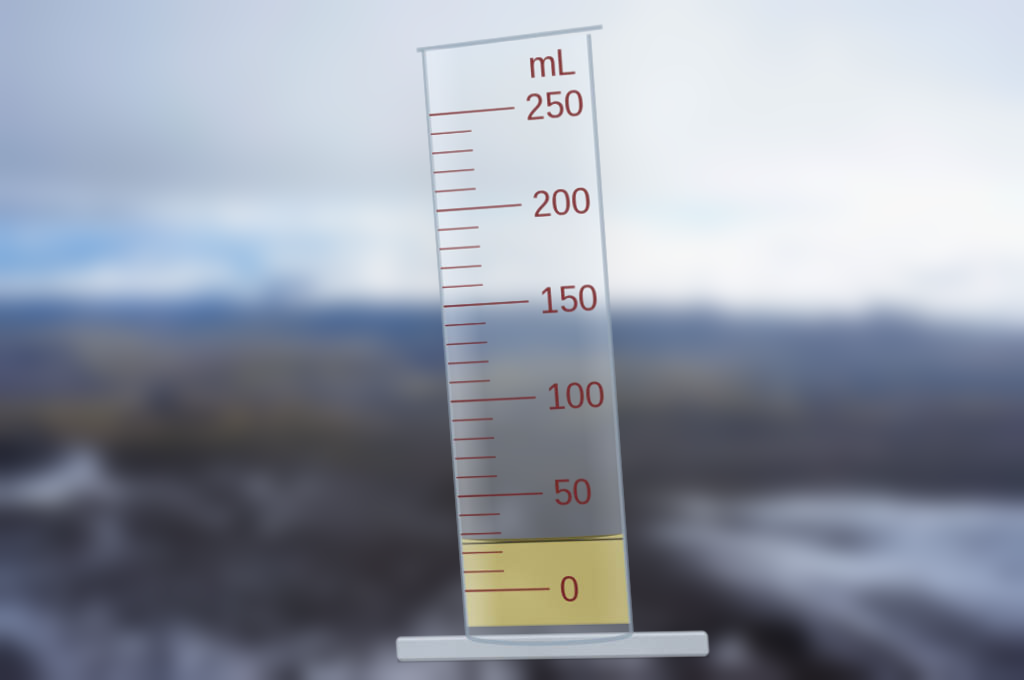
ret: 25 (mL)
